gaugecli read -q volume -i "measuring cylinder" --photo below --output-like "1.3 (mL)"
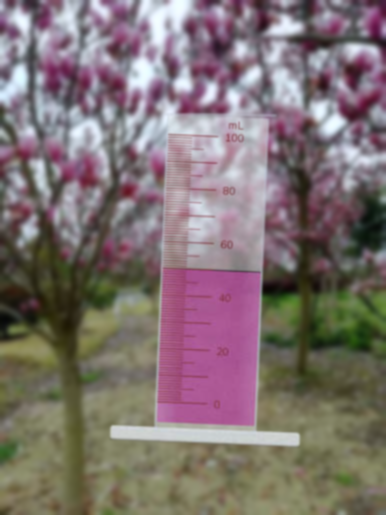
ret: 50 (mL)
